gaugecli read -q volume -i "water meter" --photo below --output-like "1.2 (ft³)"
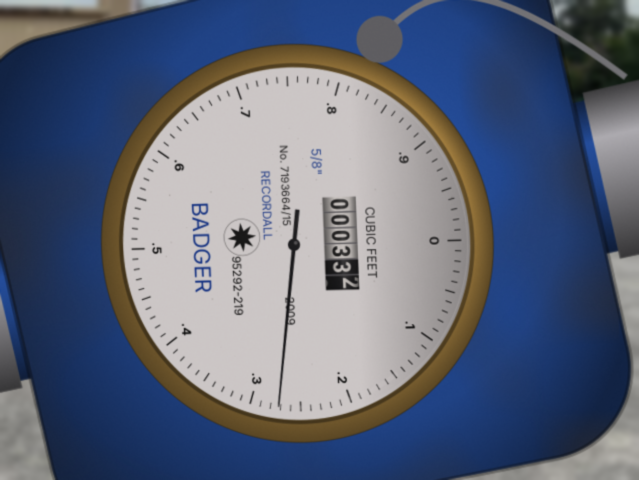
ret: 332.27 (ft³)
